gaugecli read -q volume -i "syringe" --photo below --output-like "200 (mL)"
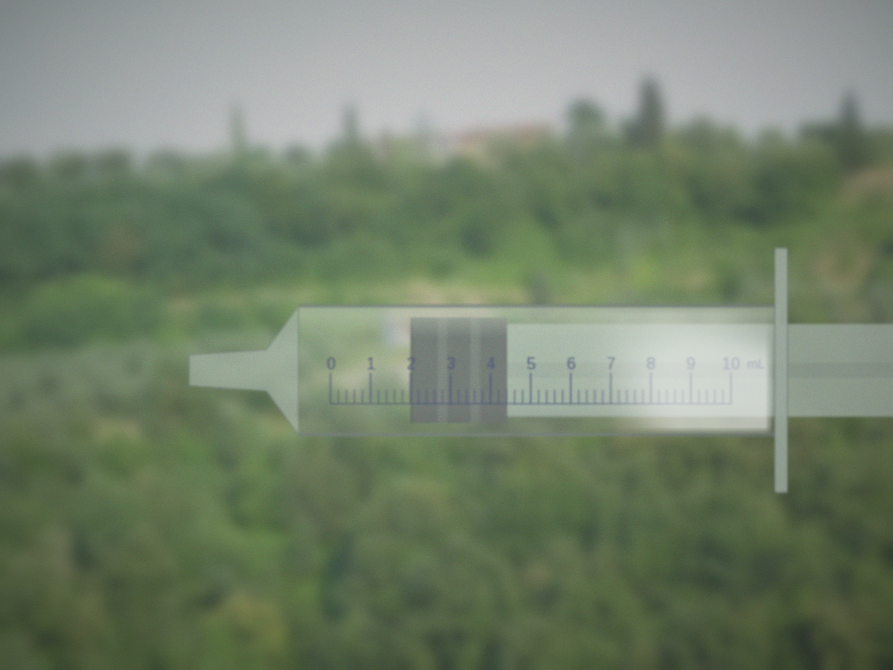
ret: 2 (mL)
